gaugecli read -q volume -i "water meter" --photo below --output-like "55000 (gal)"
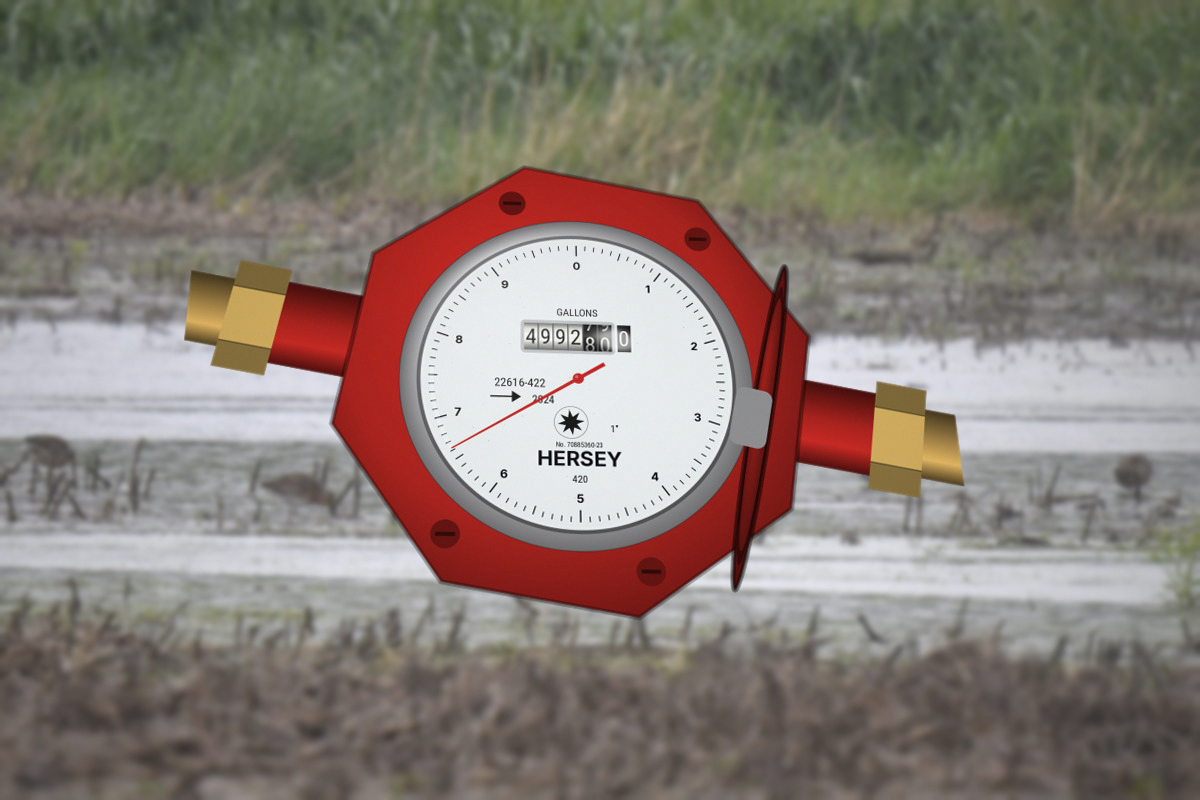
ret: 4992796.6 (gal)
